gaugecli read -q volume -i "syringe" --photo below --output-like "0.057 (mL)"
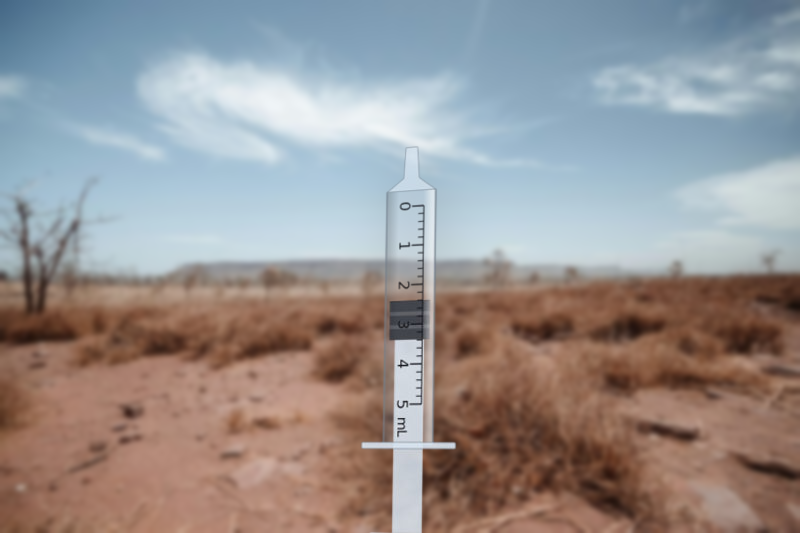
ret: 2.4 (mL)
